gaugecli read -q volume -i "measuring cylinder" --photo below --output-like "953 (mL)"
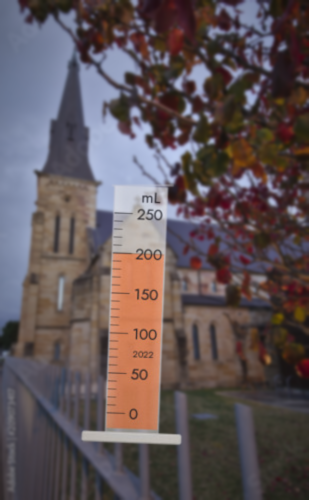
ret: 200 (mL)
